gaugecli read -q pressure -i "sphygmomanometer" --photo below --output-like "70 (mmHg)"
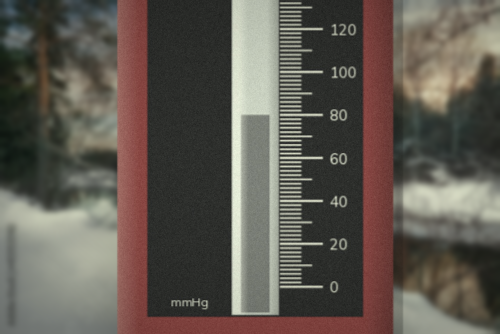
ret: 80 (mmHg)
